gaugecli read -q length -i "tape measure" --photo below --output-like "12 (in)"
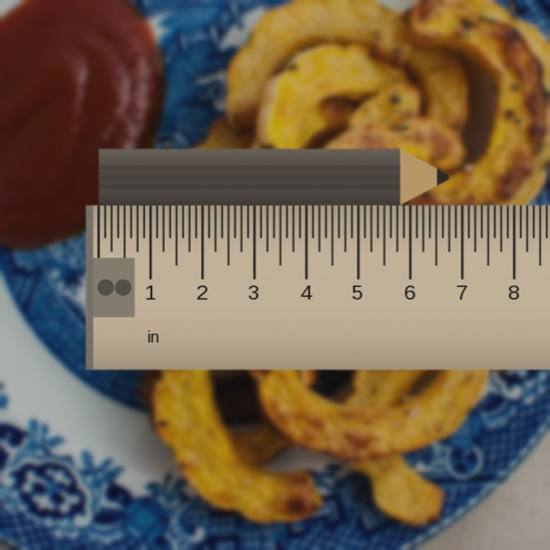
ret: 6.75 (in)
